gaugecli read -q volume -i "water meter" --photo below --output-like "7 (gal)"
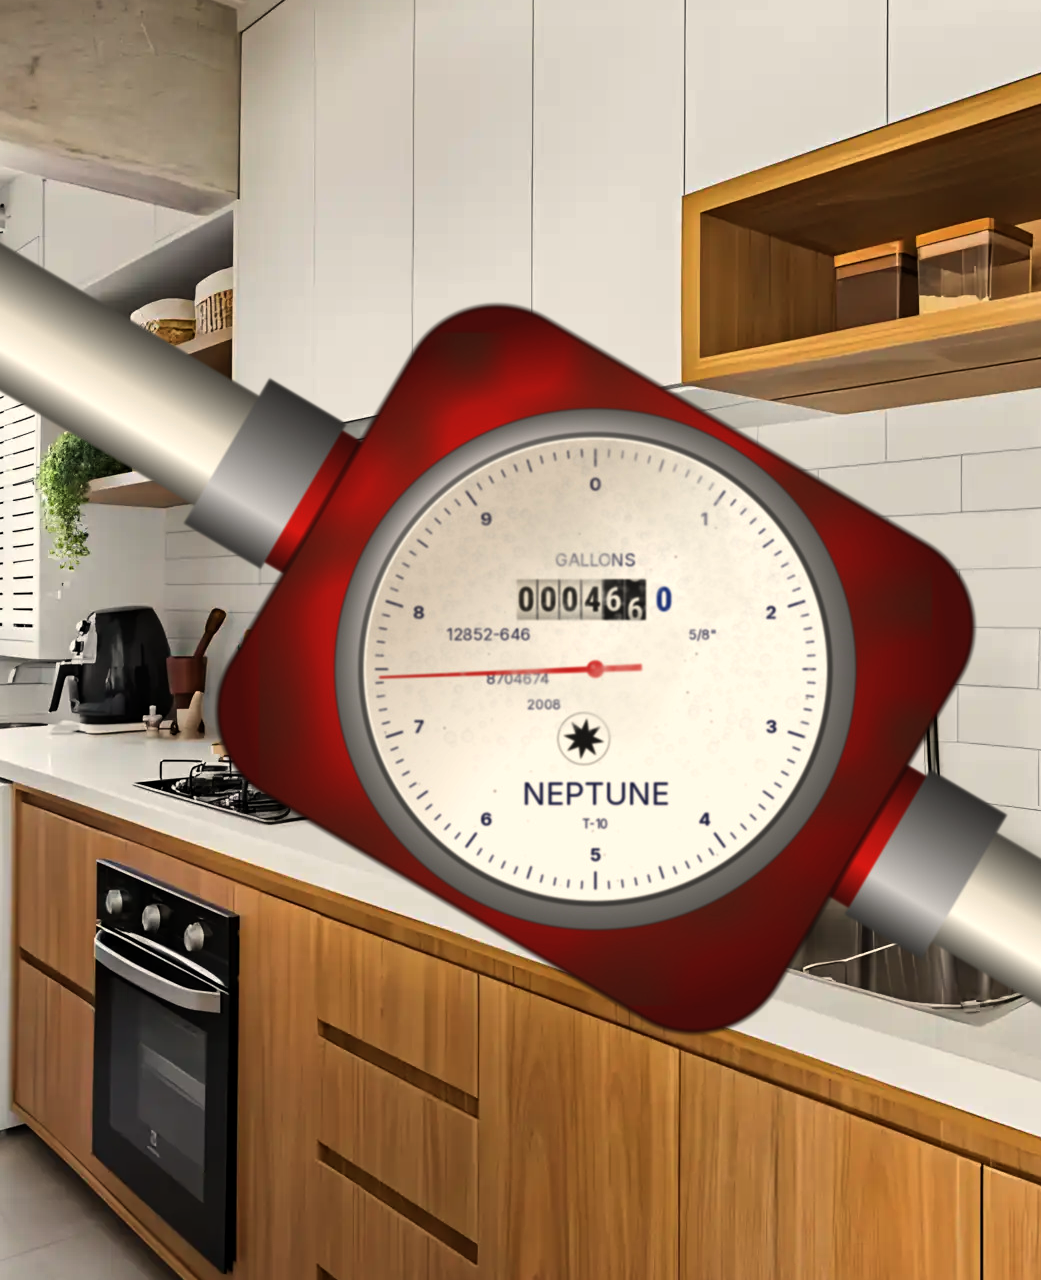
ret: 4657.4 (gal)
